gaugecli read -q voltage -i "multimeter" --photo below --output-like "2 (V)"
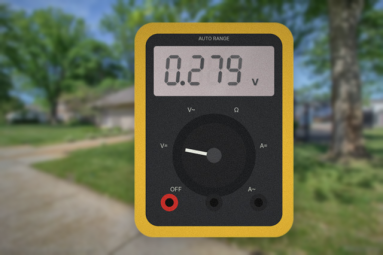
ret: 0.279 (V)
